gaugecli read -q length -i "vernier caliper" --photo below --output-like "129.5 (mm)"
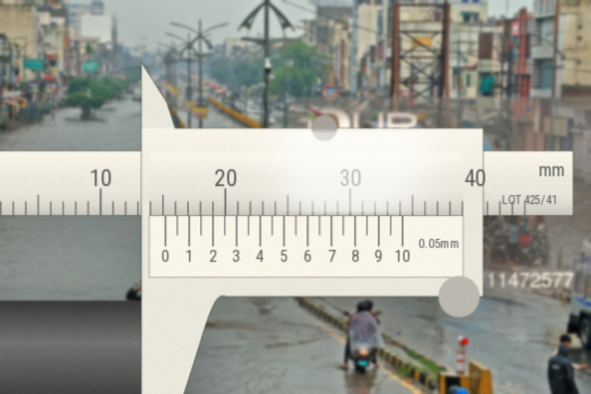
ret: 15.2 (mm)
